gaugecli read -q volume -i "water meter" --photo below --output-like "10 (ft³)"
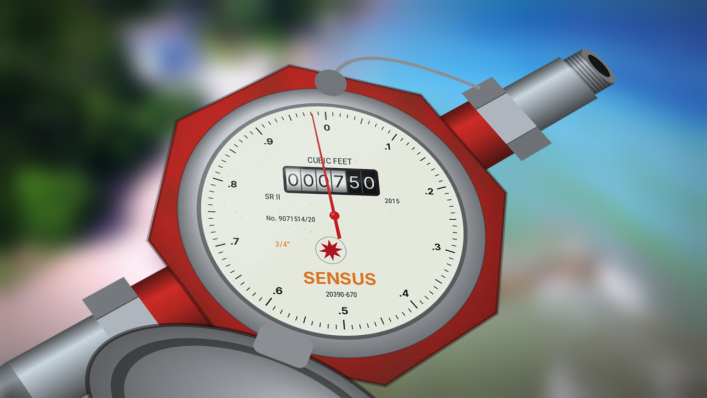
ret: 749.98 (ft³)
